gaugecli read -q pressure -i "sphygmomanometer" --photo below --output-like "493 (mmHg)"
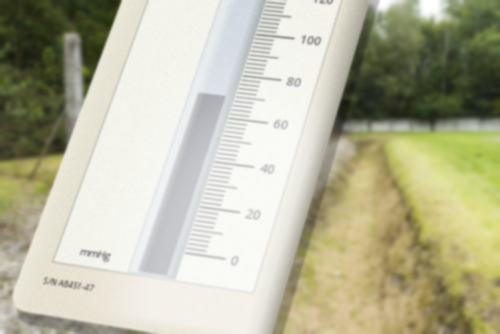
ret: 70 (mmHg)
